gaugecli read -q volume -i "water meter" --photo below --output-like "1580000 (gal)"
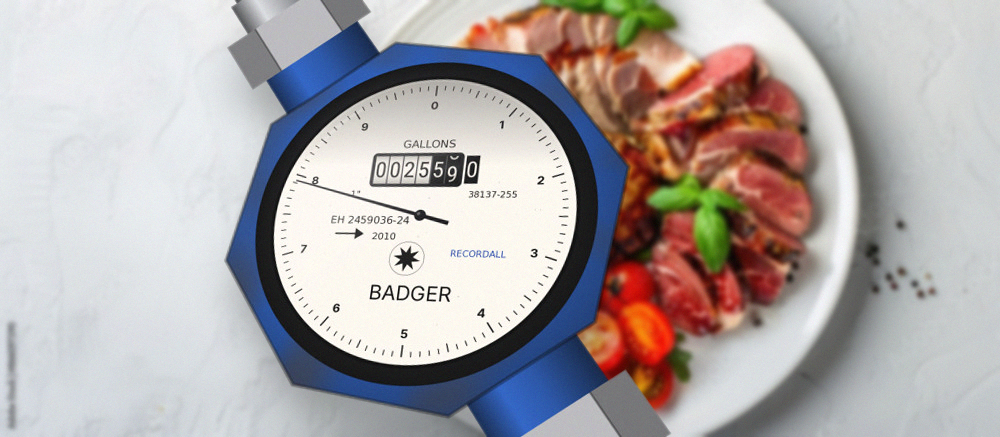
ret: 25587.9 (gal)
